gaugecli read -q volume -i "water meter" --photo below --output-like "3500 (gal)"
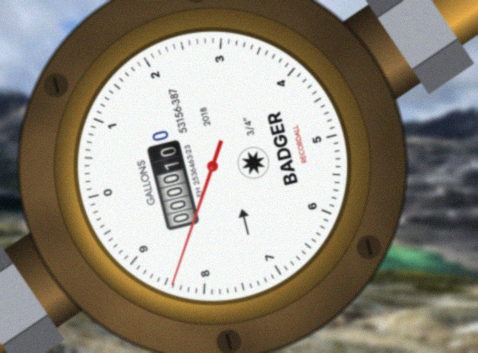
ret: 98.4 (gal)
